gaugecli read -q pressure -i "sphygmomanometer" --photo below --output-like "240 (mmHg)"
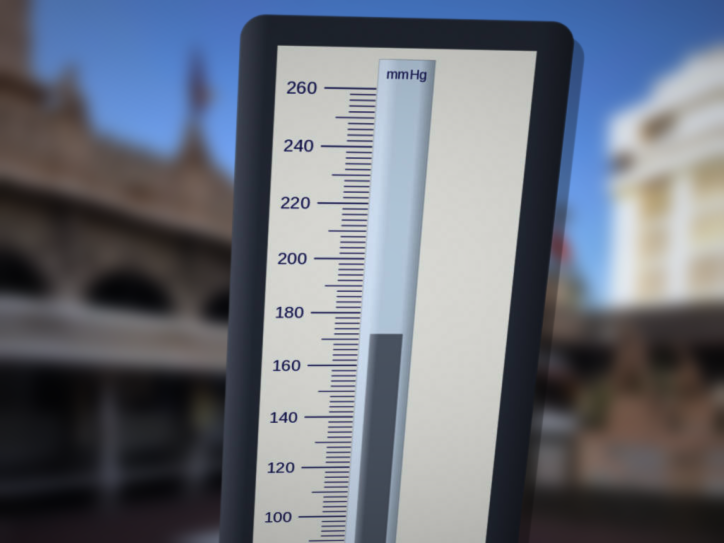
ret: 172 (mmHg)
